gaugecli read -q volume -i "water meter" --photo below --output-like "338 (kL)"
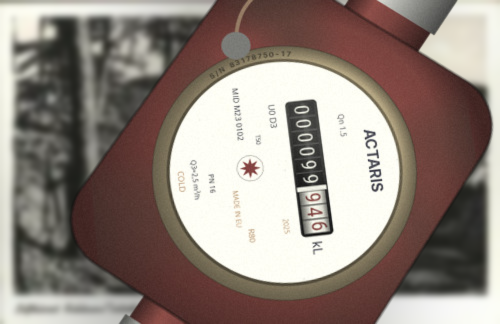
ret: 99.946 (kL)
